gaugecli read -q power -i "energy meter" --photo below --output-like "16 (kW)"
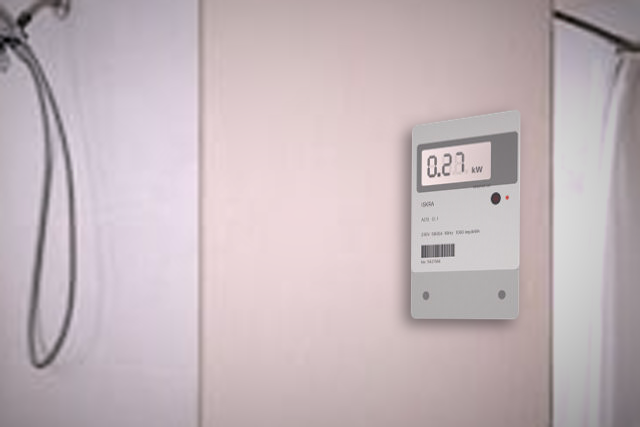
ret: 0.27 (kW)
